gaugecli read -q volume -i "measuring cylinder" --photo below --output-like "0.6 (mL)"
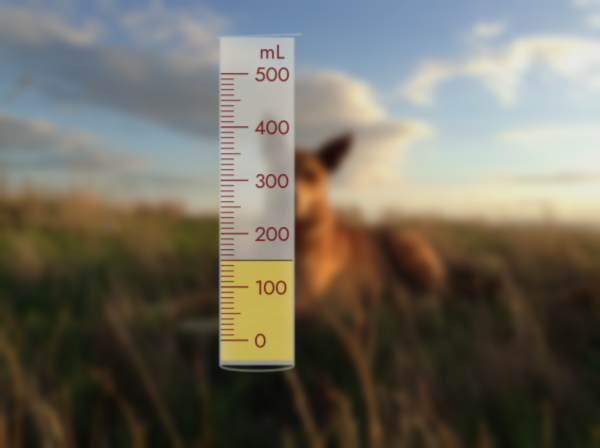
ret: 150 (mL)
